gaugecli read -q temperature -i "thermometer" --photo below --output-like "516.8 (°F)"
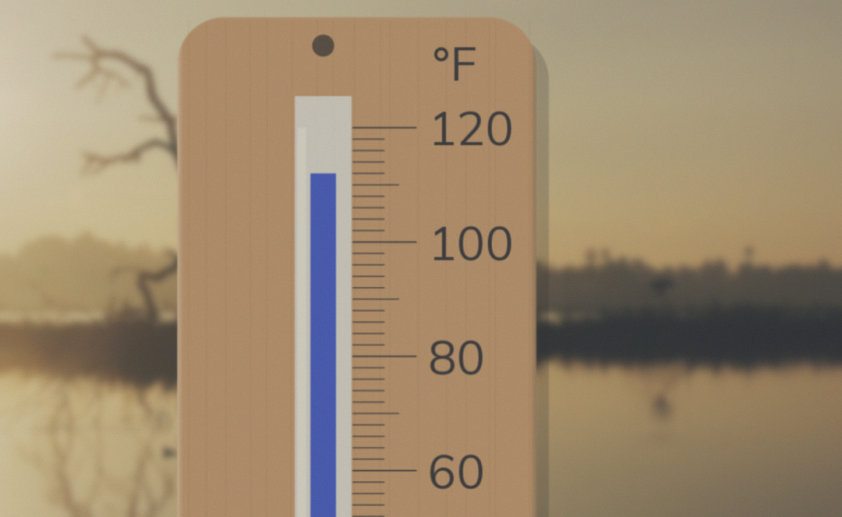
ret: 112 (°F)
